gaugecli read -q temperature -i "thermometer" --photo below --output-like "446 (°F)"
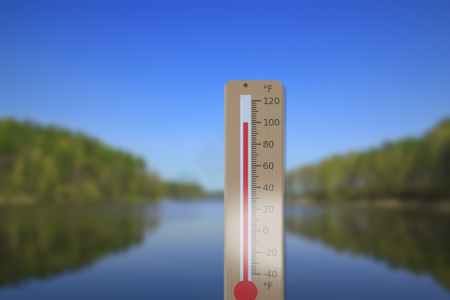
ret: 100 (°F)
